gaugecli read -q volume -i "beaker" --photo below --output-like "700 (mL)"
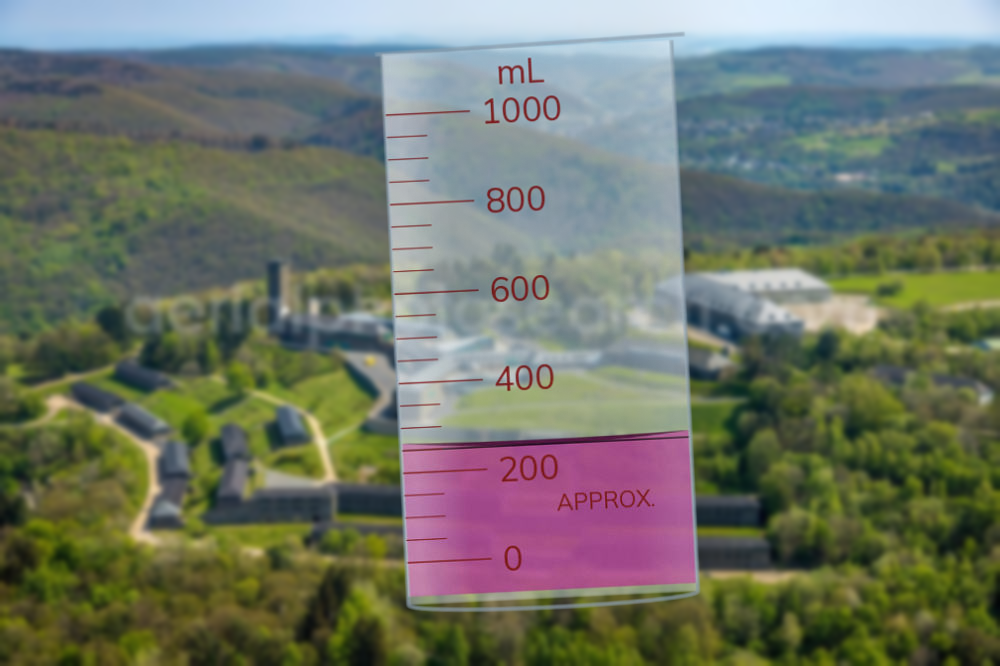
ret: 250 (mL)
